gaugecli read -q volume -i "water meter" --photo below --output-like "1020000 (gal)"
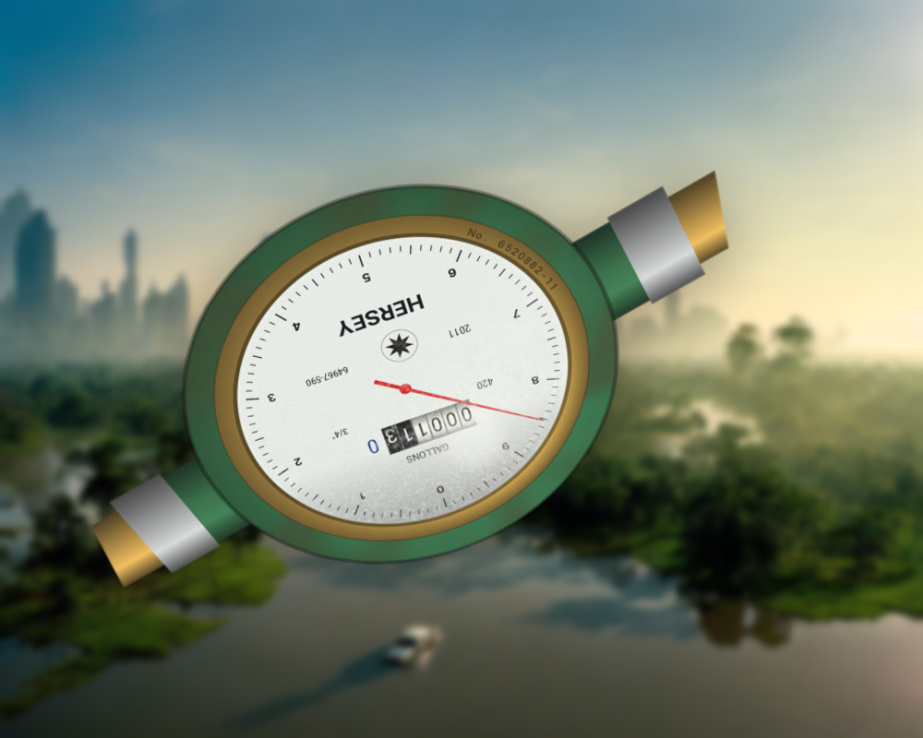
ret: 1128.5 (gal)
